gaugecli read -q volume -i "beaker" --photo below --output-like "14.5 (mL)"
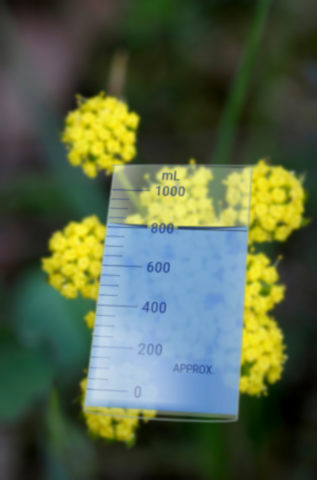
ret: 800 (mL)
